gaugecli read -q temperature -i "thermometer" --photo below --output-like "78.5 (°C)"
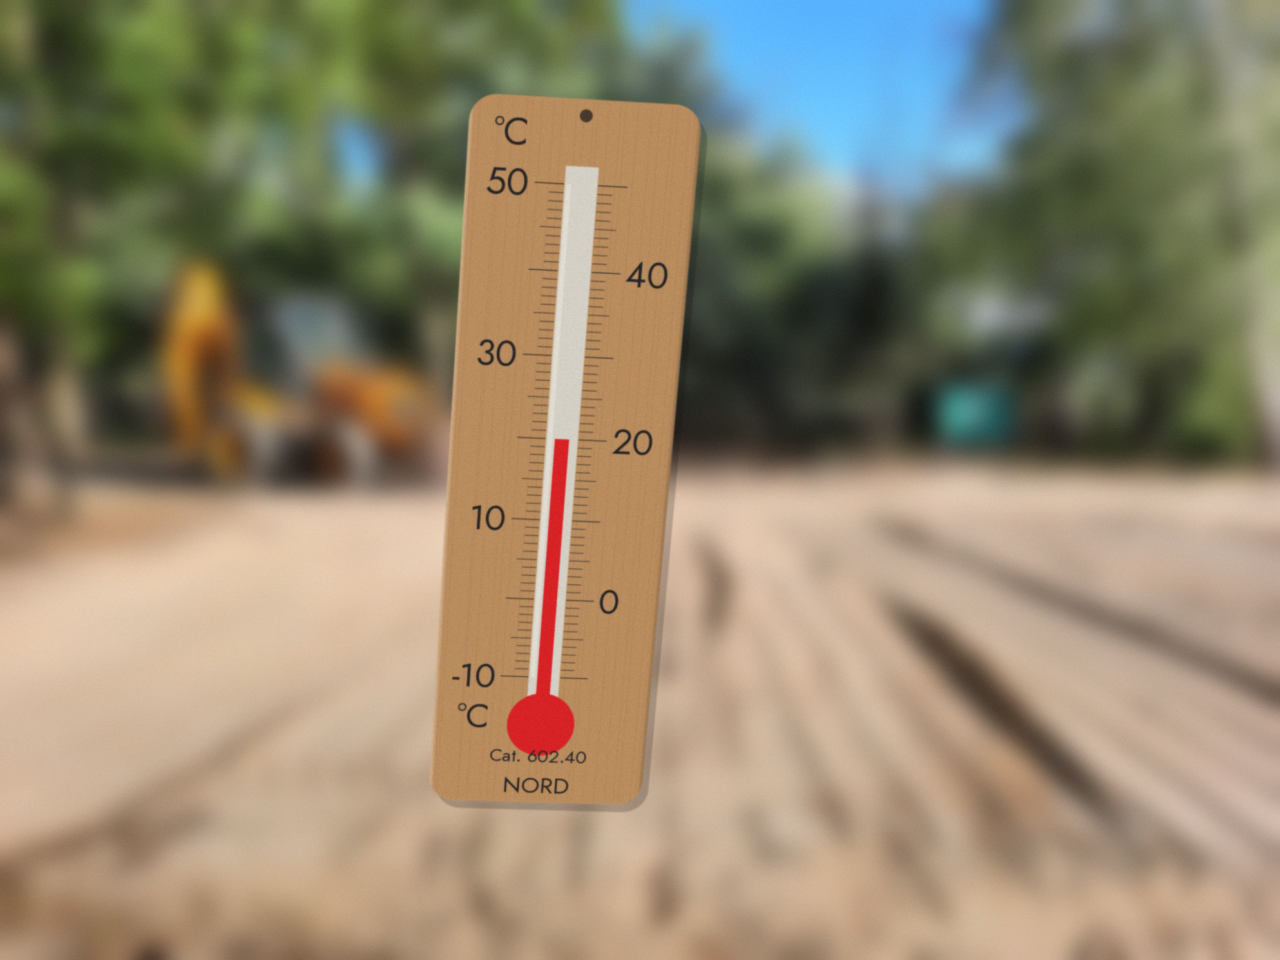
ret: 20 (°C)
